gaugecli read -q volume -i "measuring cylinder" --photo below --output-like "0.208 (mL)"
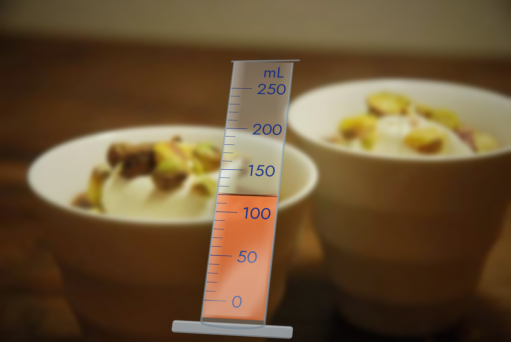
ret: 120 (mL)
